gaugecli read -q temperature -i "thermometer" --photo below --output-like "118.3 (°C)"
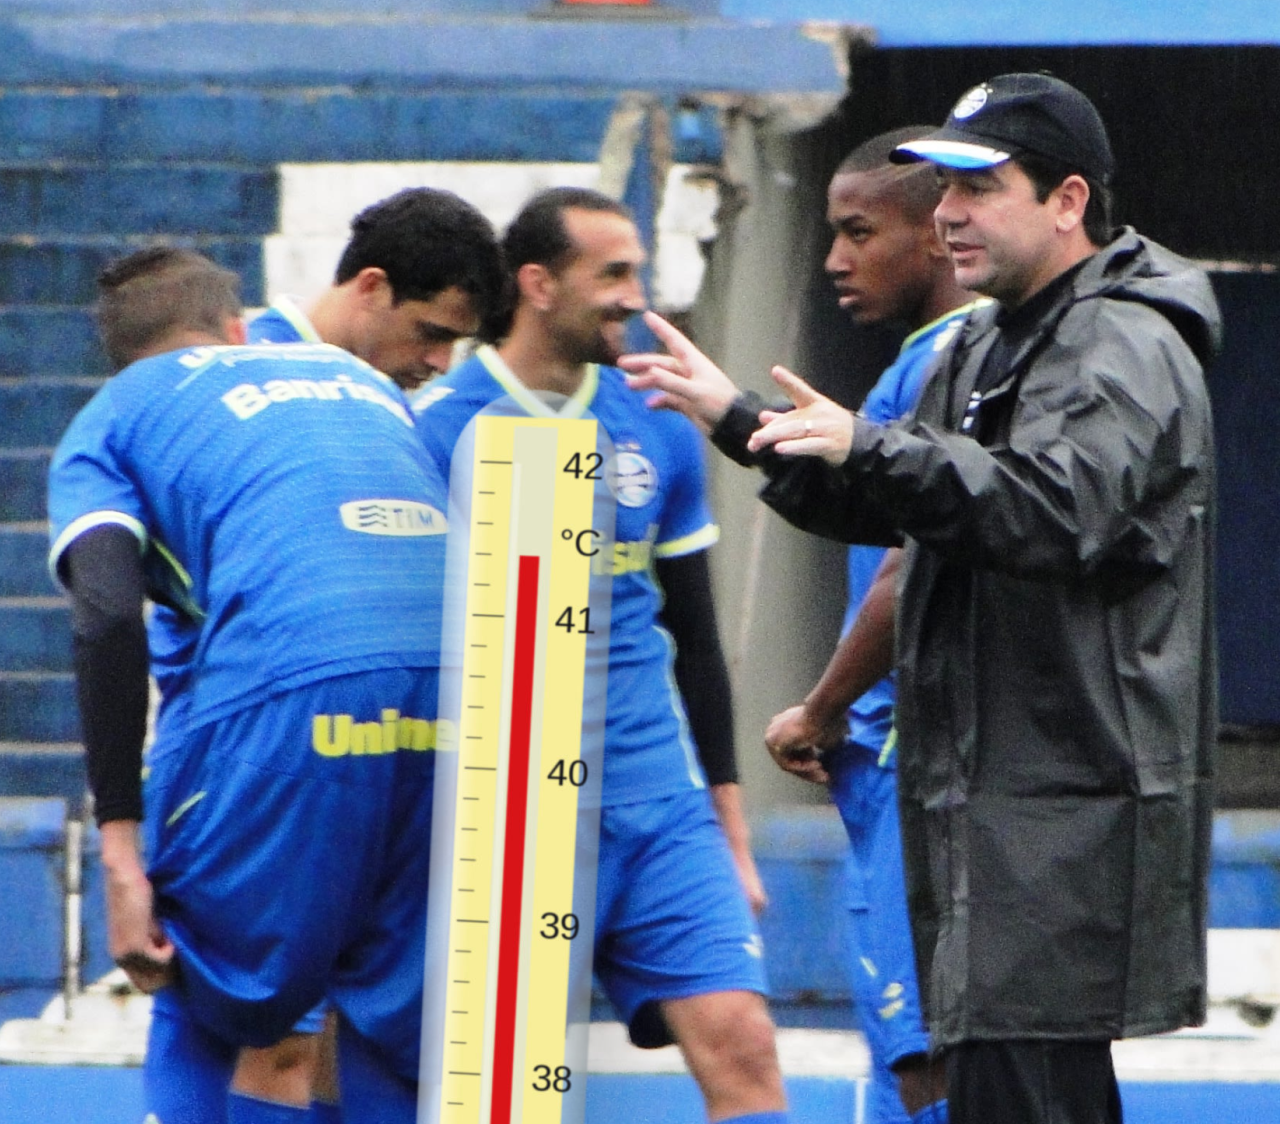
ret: 41.4 (°C)
